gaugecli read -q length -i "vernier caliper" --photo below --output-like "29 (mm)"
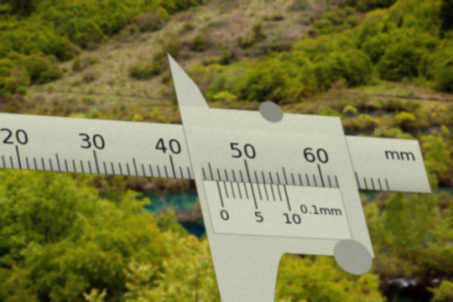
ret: 45.6 (mm)
